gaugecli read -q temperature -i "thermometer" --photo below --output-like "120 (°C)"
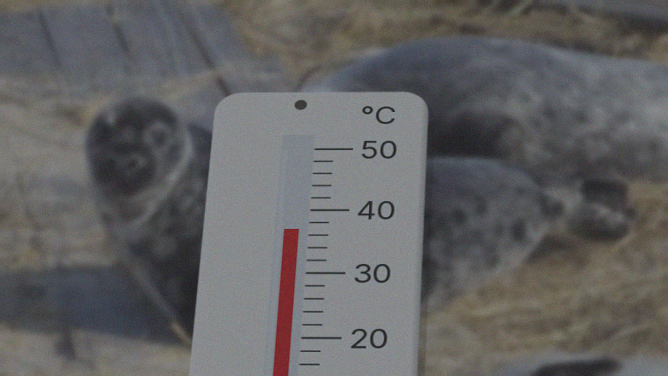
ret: 37 (°C)
